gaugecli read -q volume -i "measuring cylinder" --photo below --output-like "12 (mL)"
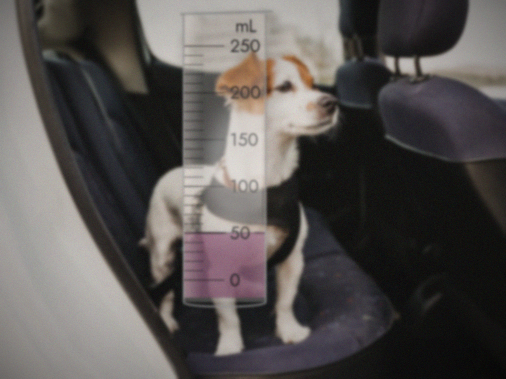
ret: 50 (mL)
